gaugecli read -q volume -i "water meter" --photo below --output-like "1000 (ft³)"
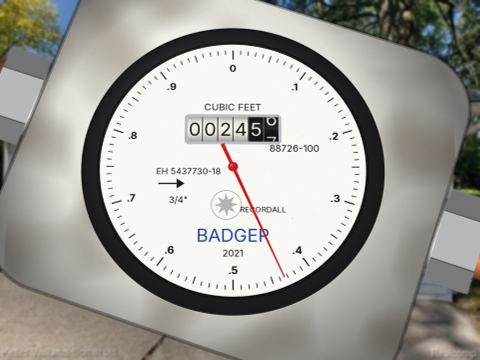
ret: 2456.43 (ft³)
